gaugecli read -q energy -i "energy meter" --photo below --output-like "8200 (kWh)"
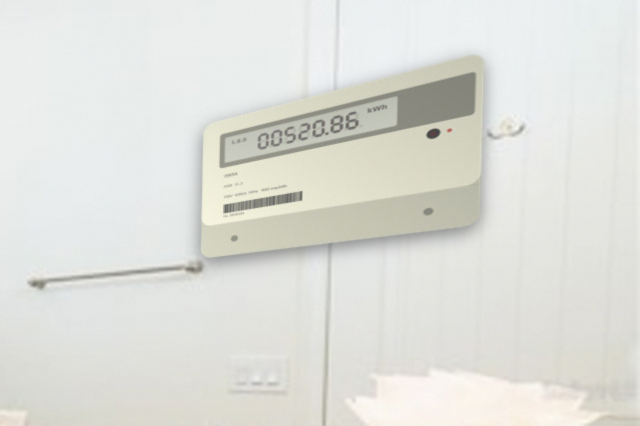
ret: 520.86 (kWh)
